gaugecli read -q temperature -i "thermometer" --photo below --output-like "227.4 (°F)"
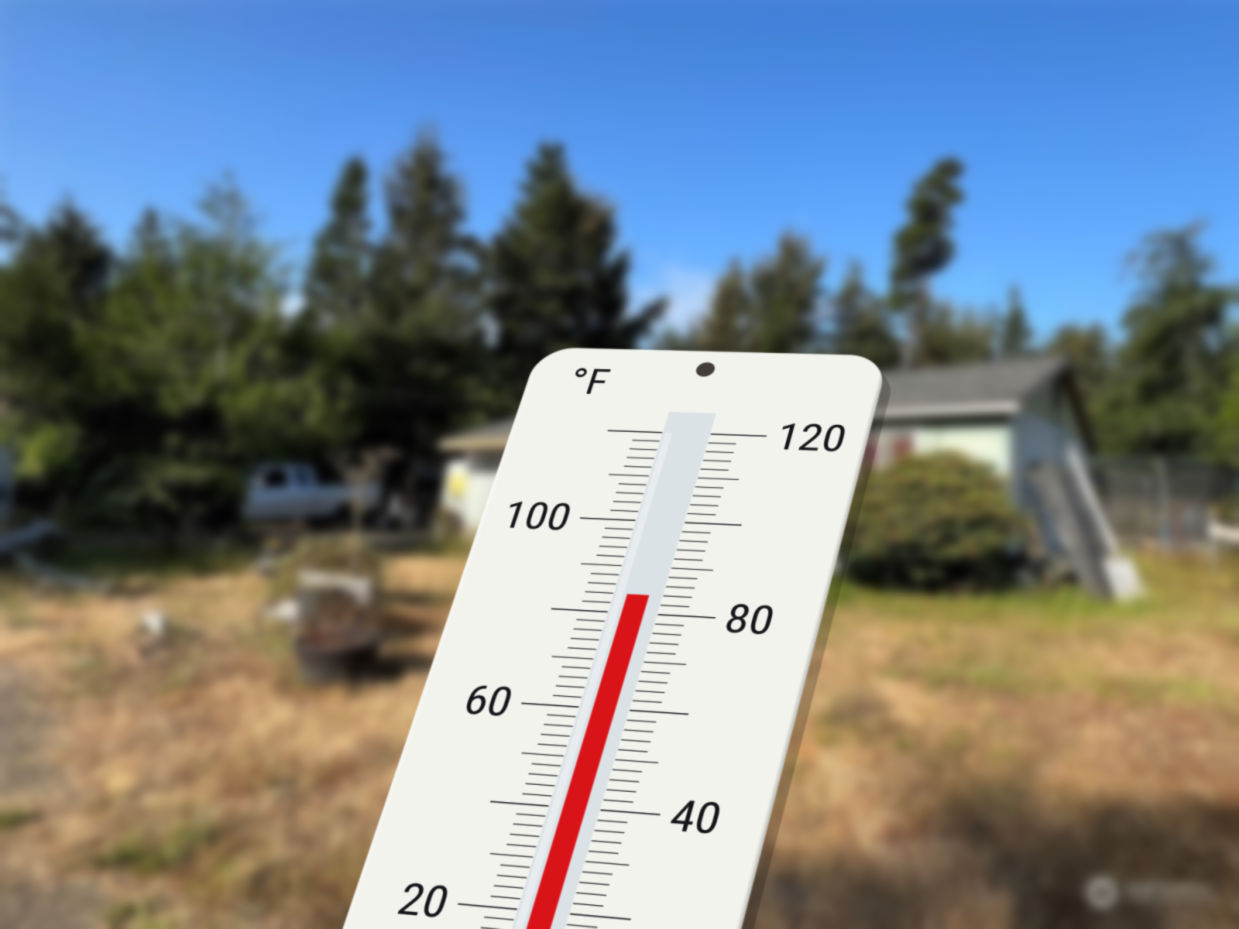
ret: 84 (°F)
